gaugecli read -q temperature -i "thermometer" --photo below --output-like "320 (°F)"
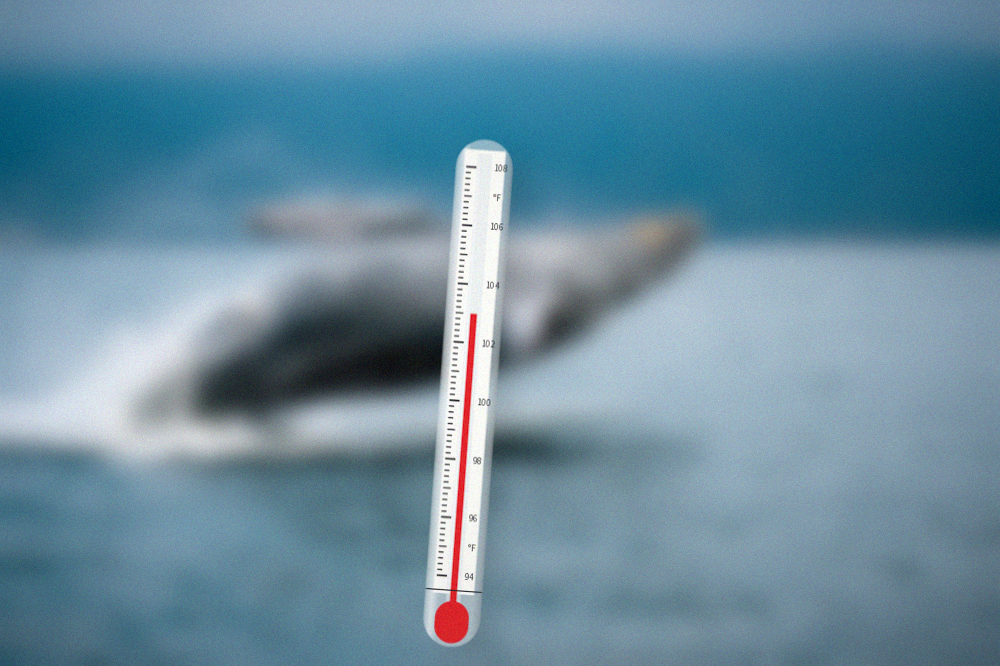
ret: 103 (°F)
